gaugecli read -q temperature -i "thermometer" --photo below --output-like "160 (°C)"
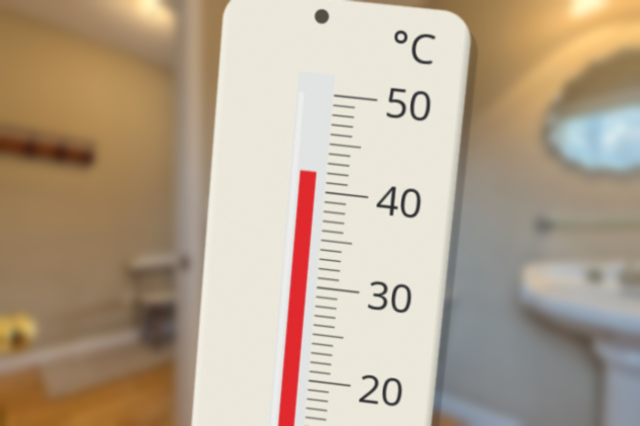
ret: 42 (°C)
